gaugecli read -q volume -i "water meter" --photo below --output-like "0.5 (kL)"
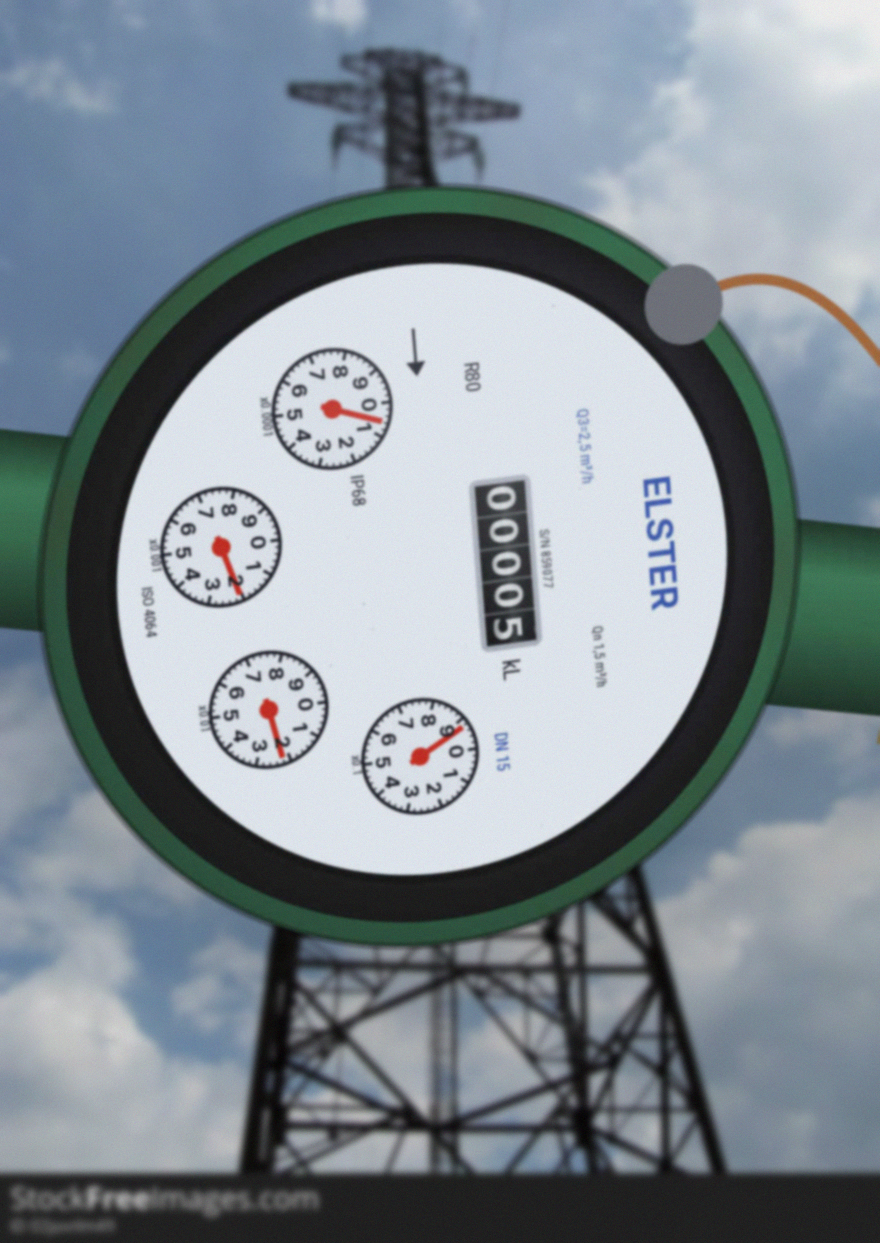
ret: 4.9220 (kL)
